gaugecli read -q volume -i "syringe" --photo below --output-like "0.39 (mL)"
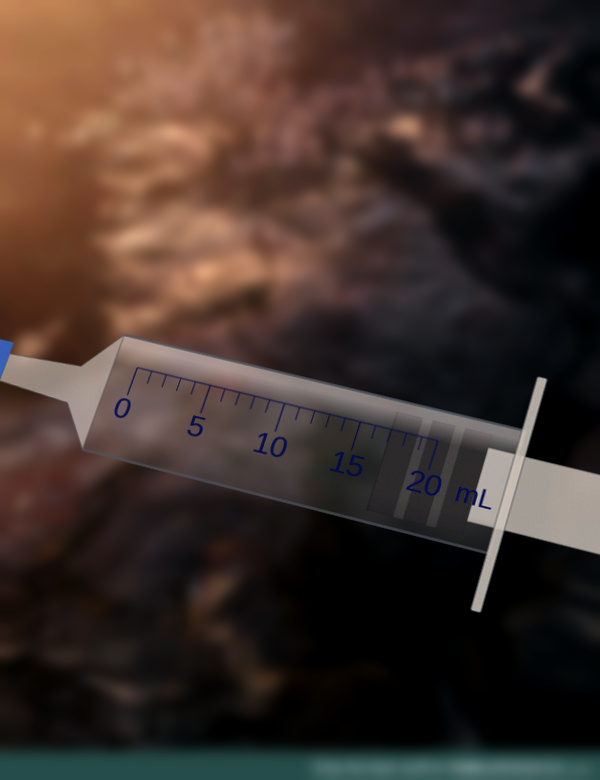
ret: 17 (mL)
